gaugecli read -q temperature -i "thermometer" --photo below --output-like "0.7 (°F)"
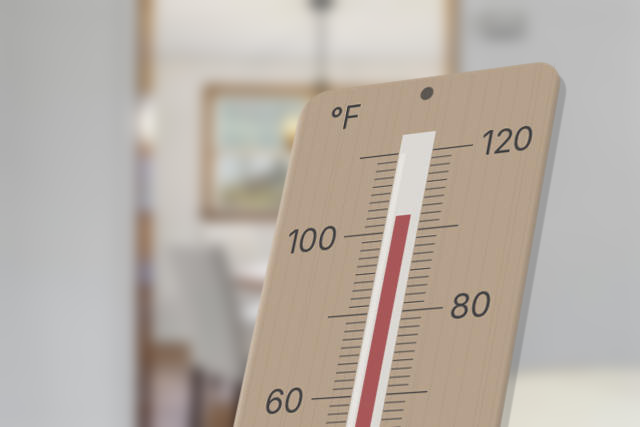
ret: 104 (°F)
